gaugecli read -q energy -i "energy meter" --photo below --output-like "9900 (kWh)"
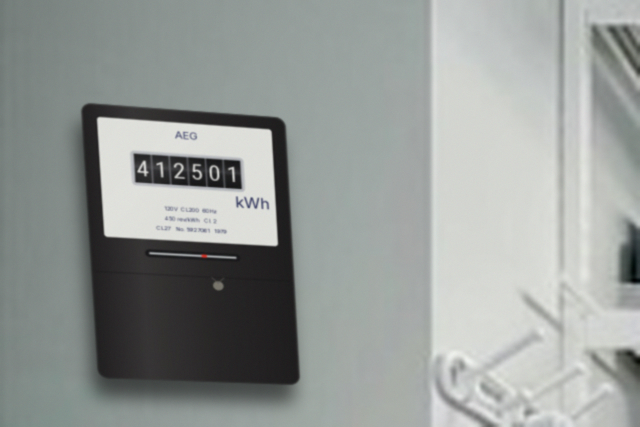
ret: 412501 (kWh)
